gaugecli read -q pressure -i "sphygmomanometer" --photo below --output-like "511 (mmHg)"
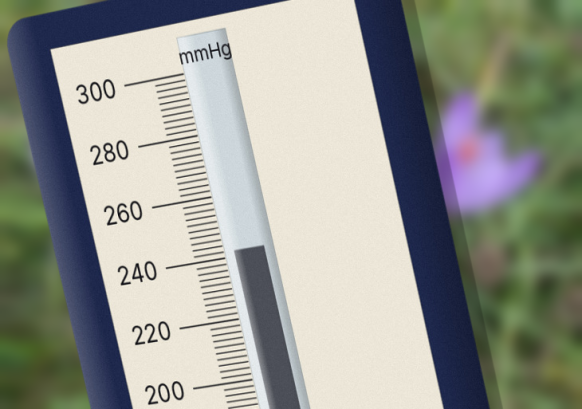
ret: 242 (mmHg)
